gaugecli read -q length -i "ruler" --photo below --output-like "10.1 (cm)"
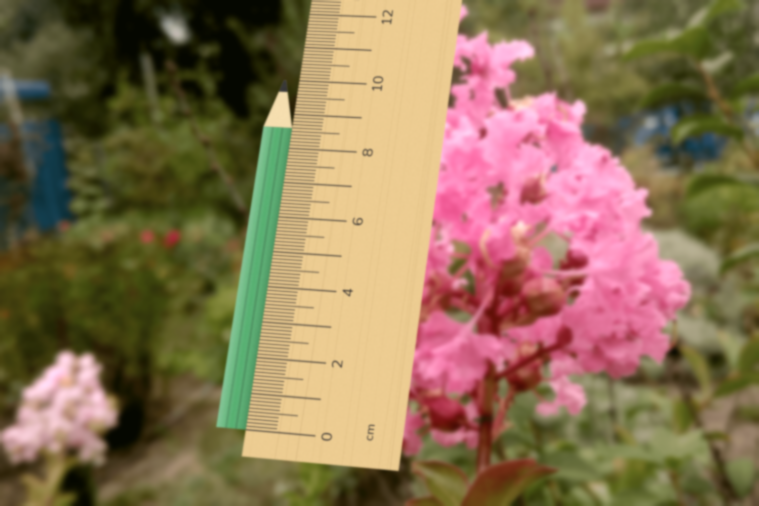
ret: 10 (cm)
